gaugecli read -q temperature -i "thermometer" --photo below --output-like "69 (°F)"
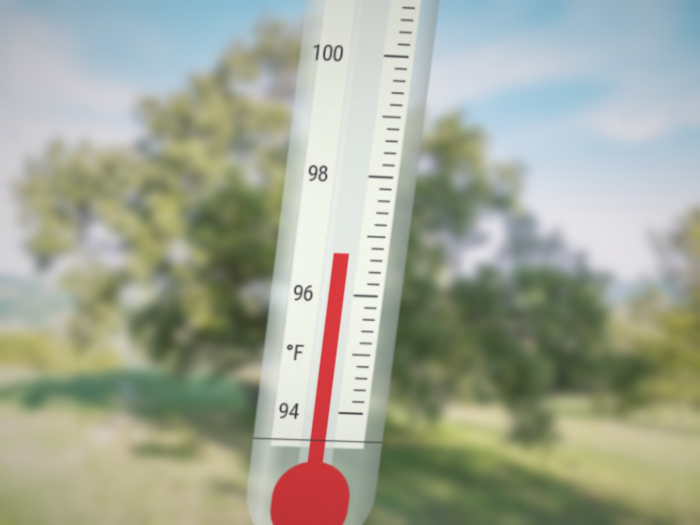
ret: 96.7 (°F)
